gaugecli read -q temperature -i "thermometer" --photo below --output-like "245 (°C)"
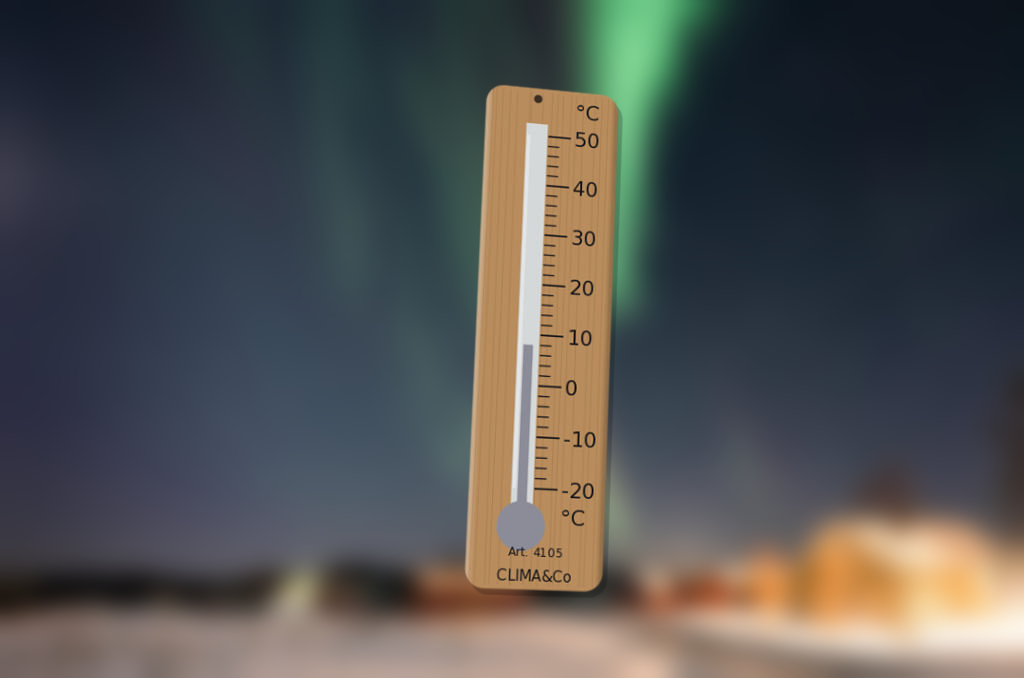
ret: 8 (°C)
